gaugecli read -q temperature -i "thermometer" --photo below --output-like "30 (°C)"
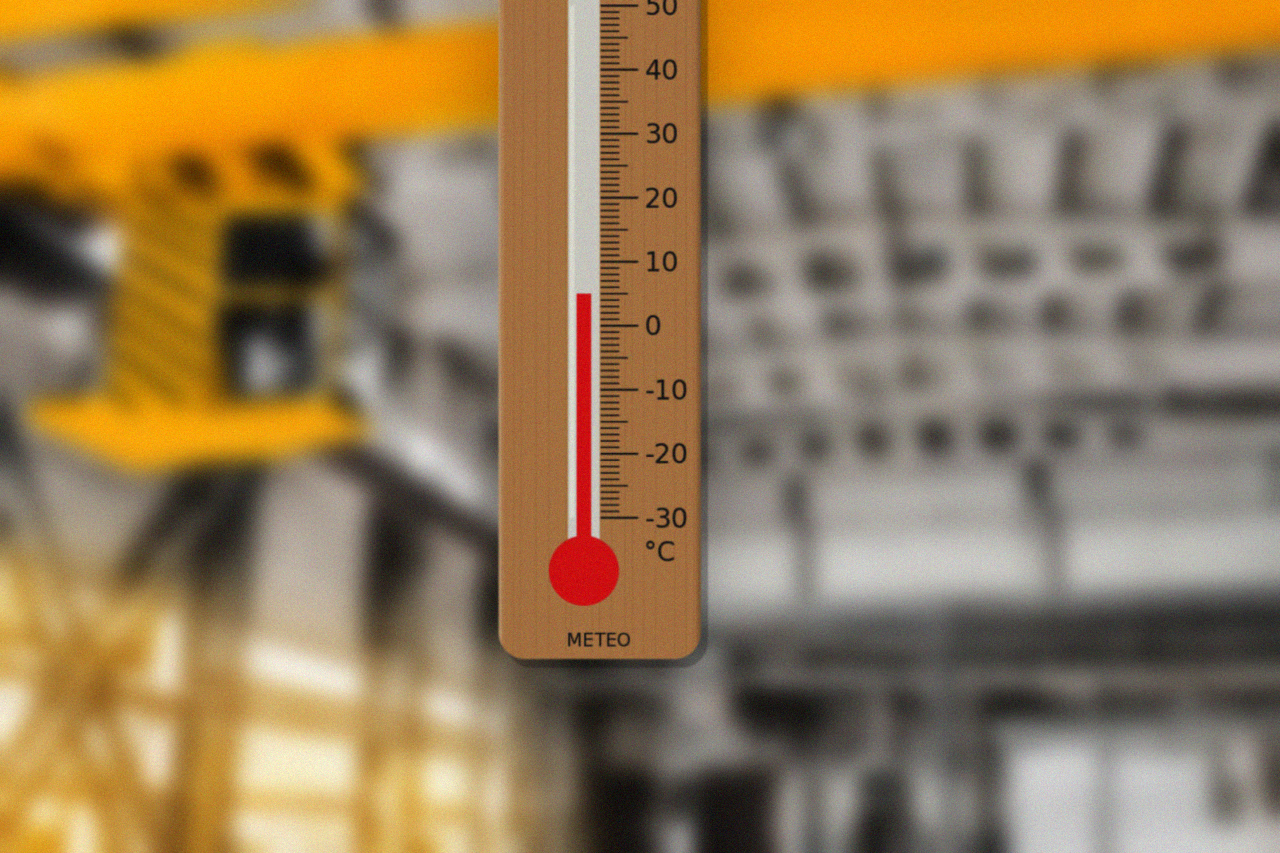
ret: 5 (°C)
